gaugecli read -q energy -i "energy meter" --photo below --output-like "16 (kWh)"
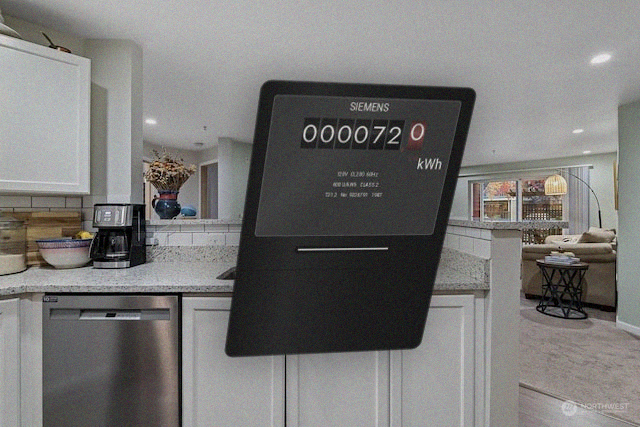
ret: 72.0 (kWh)
